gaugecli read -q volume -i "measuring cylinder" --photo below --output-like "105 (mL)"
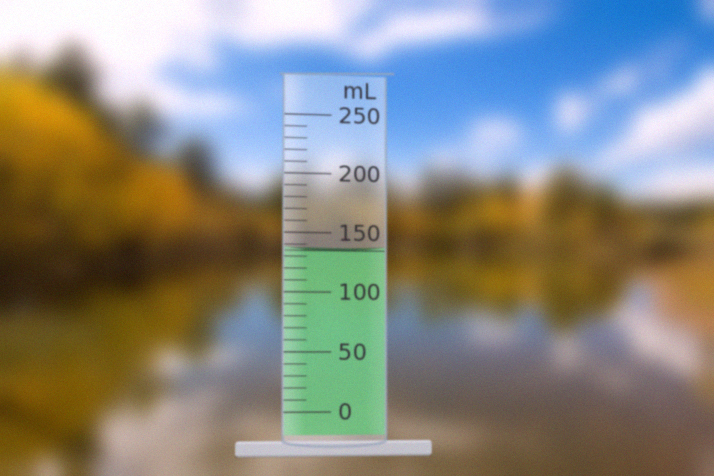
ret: 135 (mL)
